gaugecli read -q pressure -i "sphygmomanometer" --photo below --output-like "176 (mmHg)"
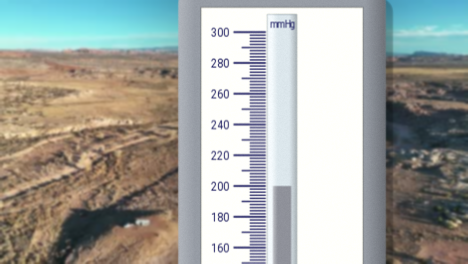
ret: 200 (mmHg)
